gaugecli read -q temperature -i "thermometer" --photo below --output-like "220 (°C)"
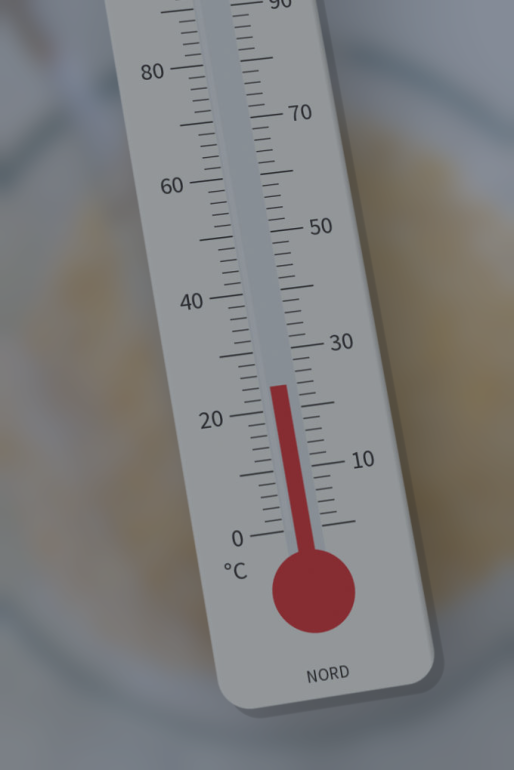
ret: 24 (°C)
